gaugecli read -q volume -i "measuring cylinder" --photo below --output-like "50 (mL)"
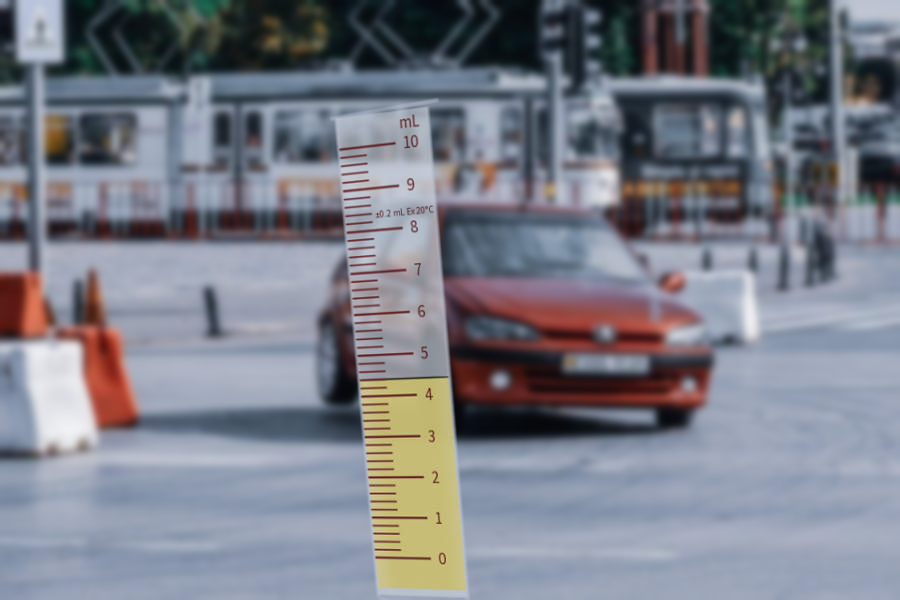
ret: 4.4 (mL)
